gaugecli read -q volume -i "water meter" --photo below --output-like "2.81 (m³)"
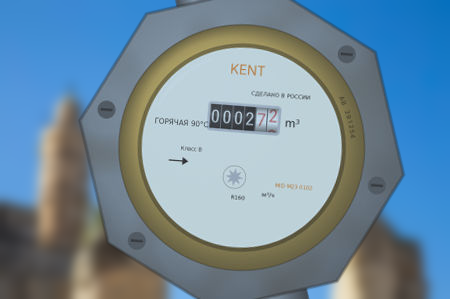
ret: 2.72 (m³)
